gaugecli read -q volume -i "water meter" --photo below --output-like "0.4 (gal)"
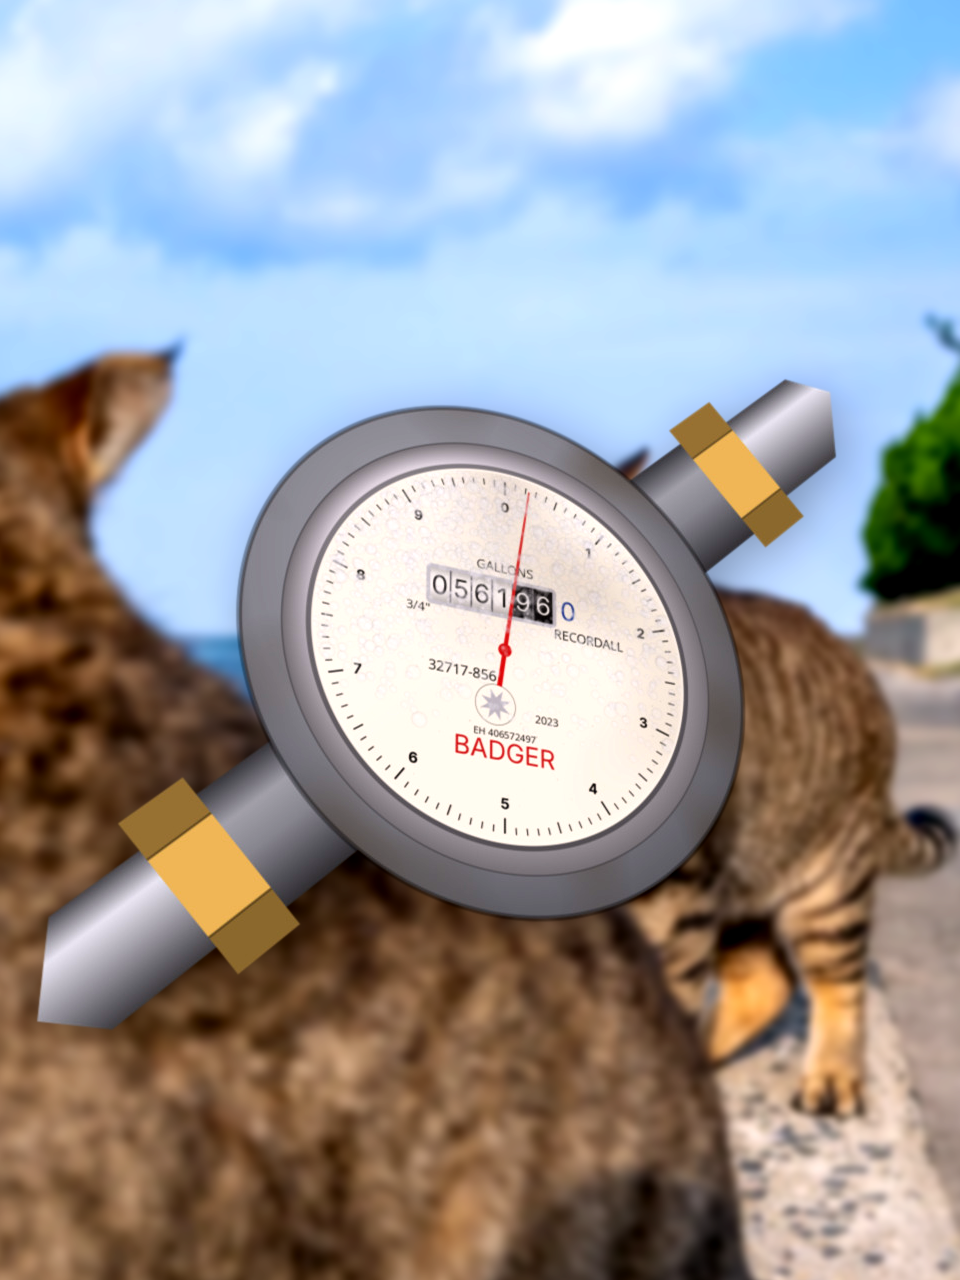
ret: 561960.2 (gal)
